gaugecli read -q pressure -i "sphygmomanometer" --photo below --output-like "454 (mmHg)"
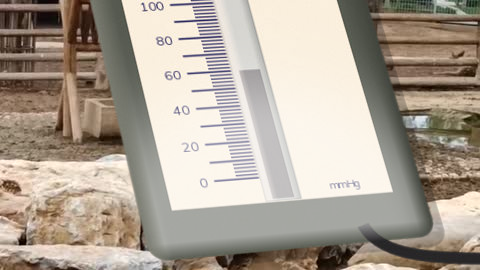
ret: 60 (mmHg)
